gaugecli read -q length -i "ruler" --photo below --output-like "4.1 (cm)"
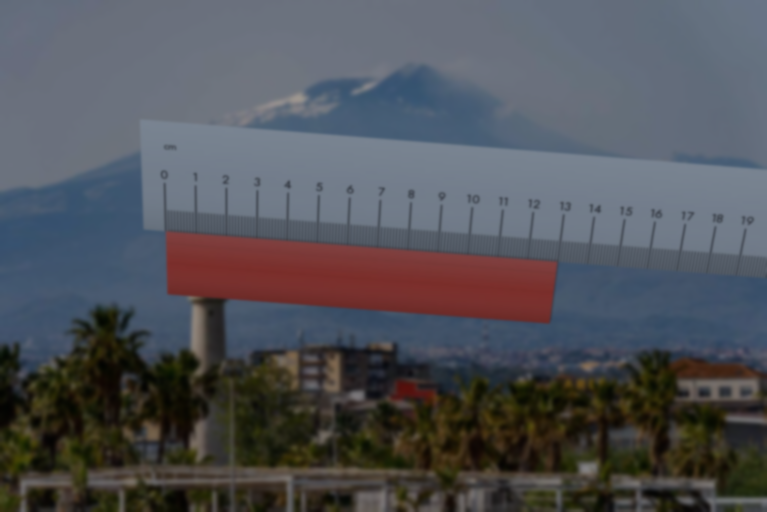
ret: 13 (cm)
